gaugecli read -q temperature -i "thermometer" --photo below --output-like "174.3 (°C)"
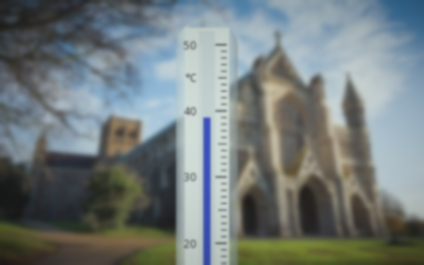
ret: 39 (°C)
